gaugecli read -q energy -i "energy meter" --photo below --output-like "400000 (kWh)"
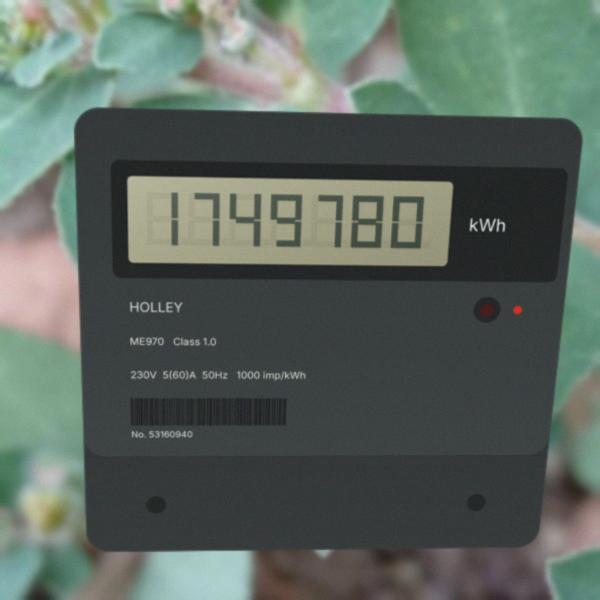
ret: 1749780 (kWh)
